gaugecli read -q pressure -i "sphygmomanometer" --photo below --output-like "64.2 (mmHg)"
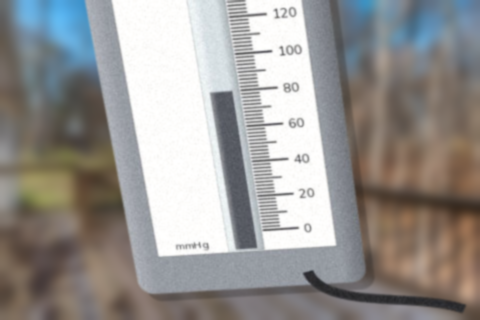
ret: 80 (mmHg)
